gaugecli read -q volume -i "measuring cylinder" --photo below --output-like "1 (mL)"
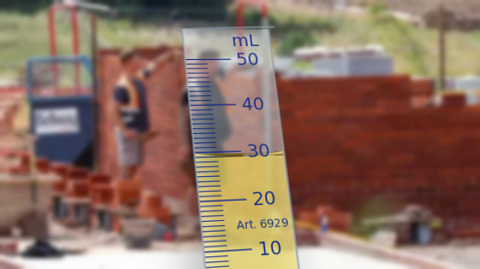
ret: 29 (mL)
